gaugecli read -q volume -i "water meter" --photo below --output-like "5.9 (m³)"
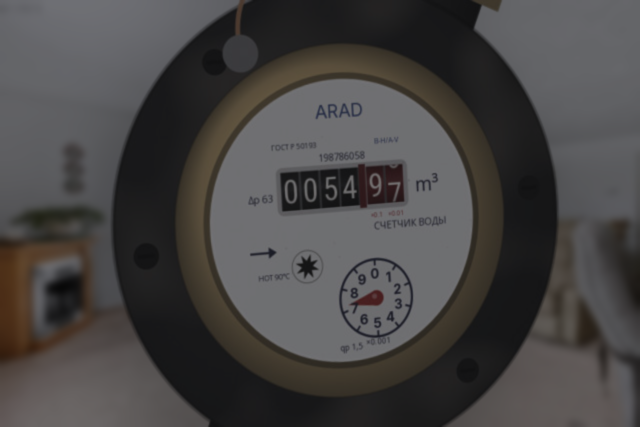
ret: 54.967 (m³)
